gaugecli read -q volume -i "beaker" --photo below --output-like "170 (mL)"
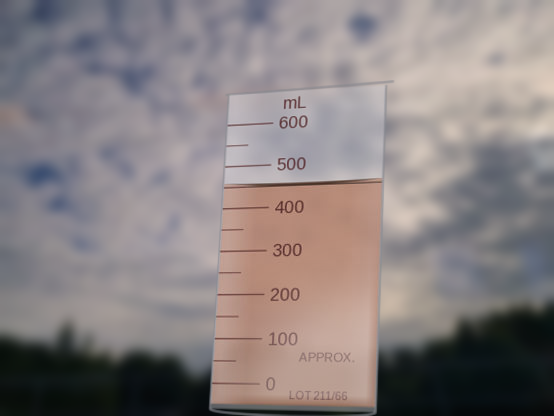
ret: 450 (mL)
